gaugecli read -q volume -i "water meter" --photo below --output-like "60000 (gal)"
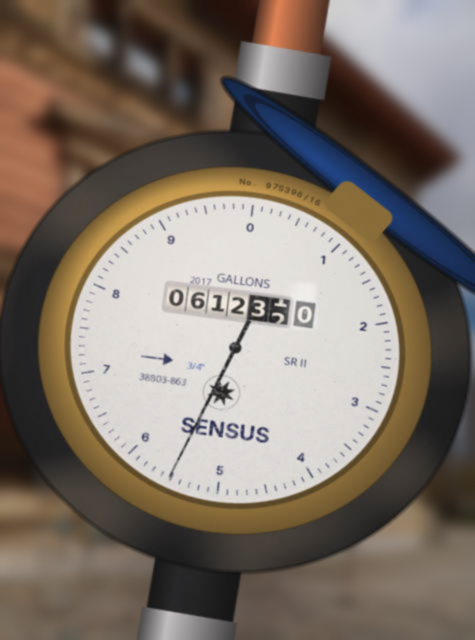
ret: 612315.5 (gal)
